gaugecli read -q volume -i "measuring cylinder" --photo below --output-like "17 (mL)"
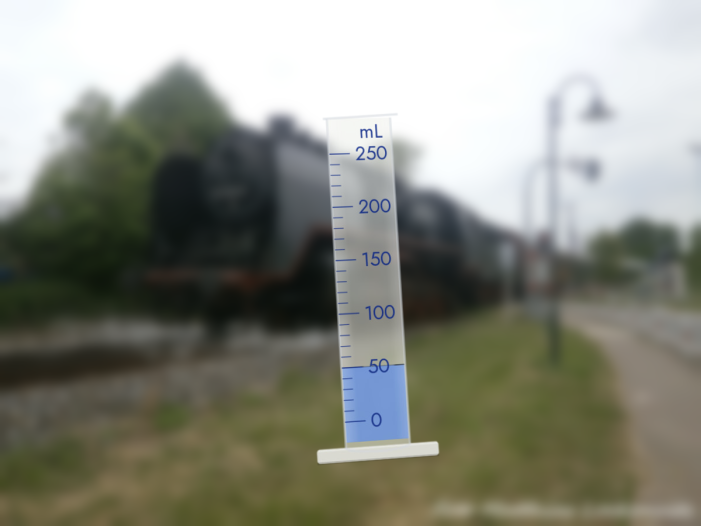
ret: 50 (mL)
